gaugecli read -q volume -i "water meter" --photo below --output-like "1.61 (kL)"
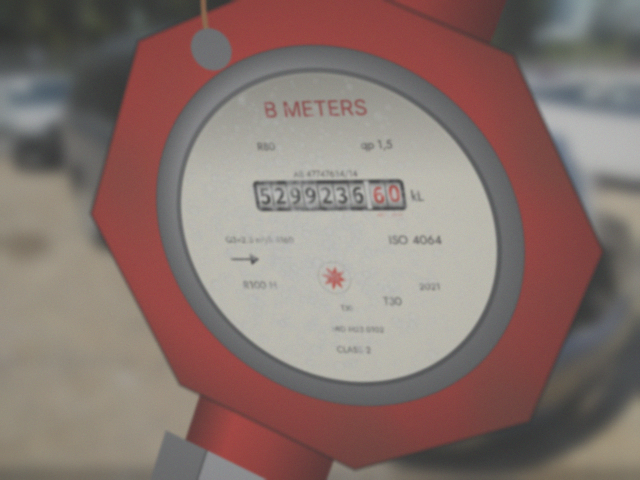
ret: 5299236.60 (kL)
